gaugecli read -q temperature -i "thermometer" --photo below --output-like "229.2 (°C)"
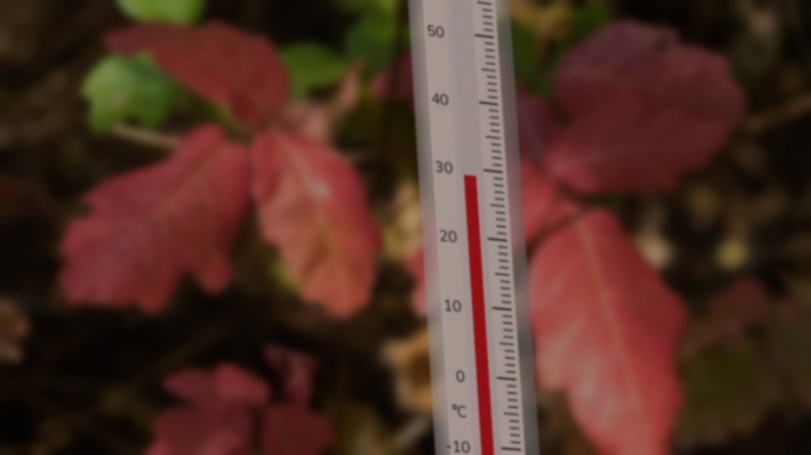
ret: 29 (°C)
